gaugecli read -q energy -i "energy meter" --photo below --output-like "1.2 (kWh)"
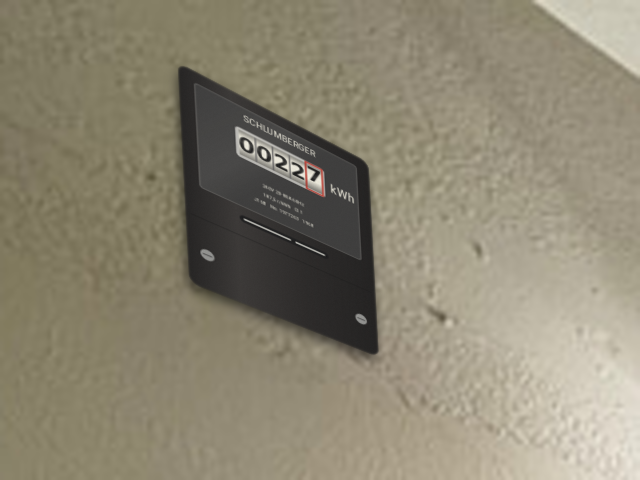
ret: 22.7 (kWh)
